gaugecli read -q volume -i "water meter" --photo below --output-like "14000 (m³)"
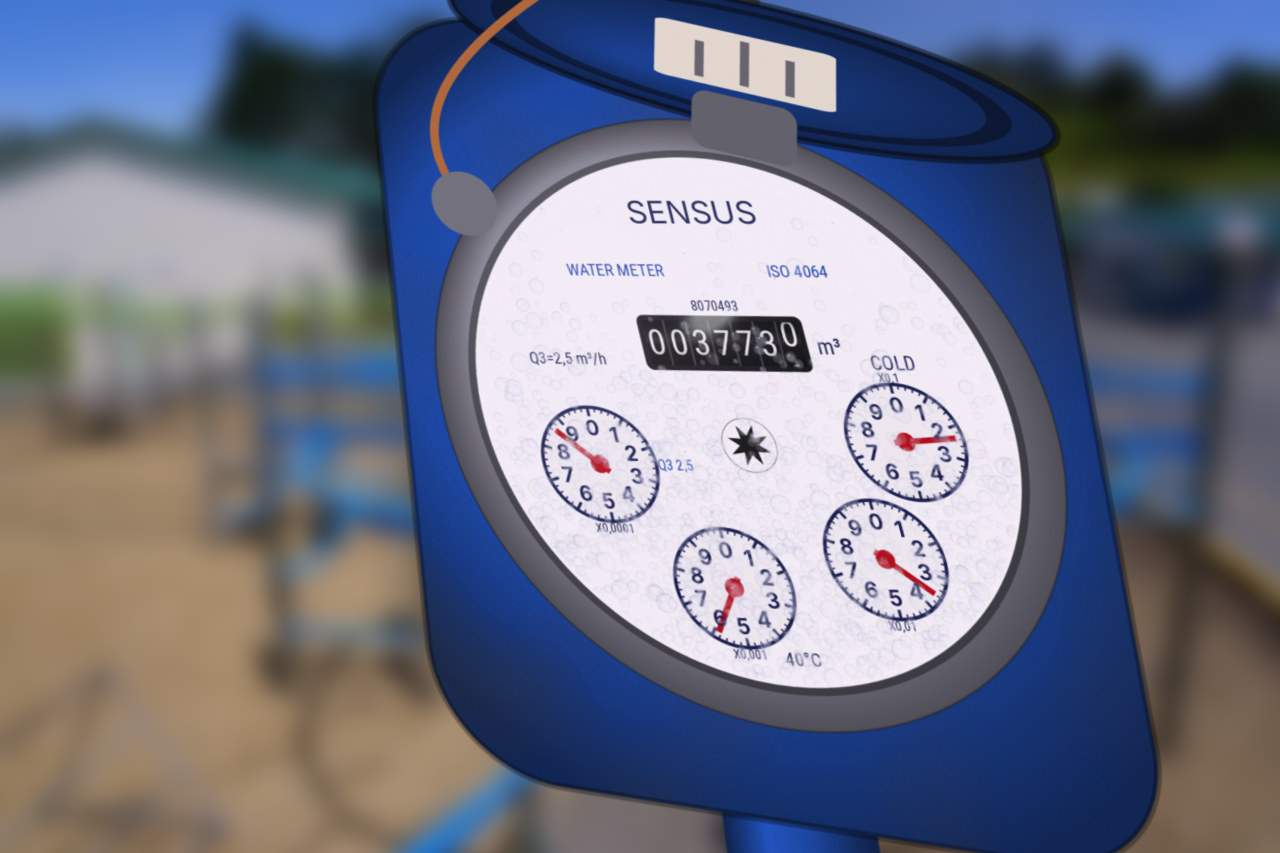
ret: 37730.2358 (m³)
